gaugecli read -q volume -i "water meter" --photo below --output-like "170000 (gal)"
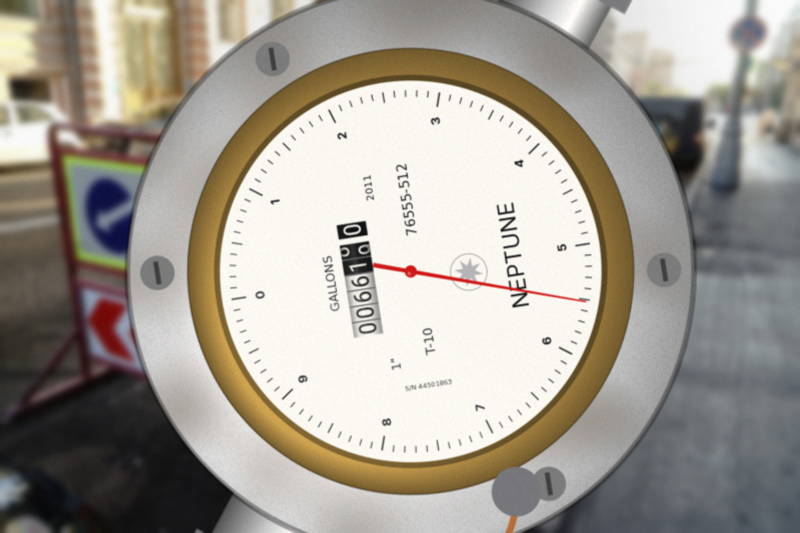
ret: 66185.5 (gal)
